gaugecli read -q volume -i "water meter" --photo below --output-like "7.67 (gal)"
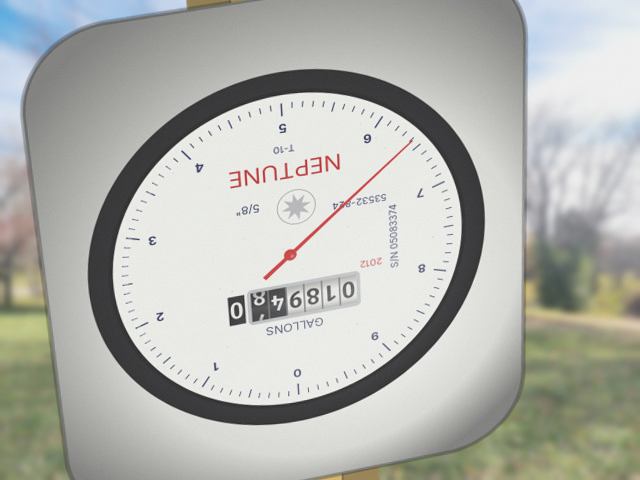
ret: 189476.4 (gal)
